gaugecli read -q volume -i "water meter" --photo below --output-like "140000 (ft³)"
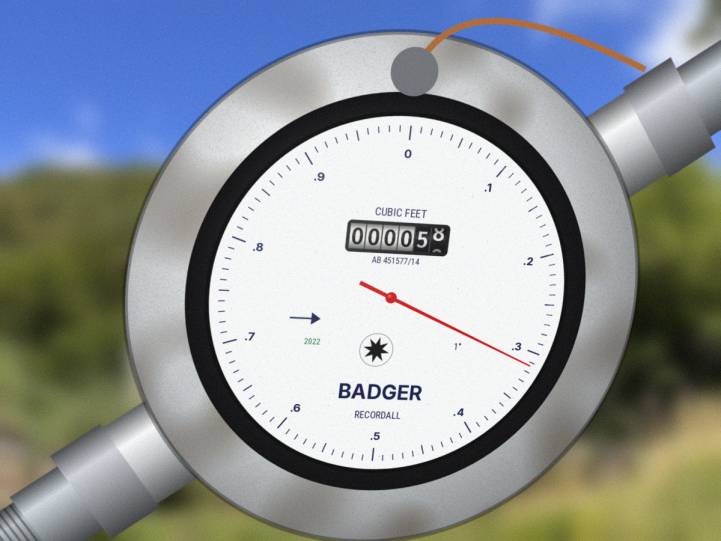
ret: 58.31 (ft³)
